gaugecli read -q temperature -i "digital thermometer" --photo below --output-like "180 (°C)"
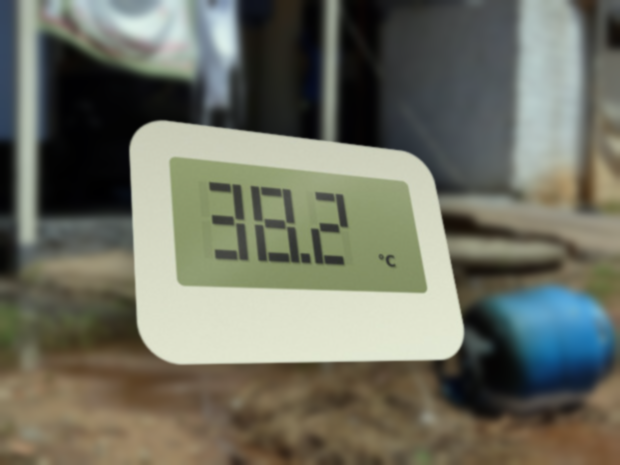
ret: 38.2 (°C)
